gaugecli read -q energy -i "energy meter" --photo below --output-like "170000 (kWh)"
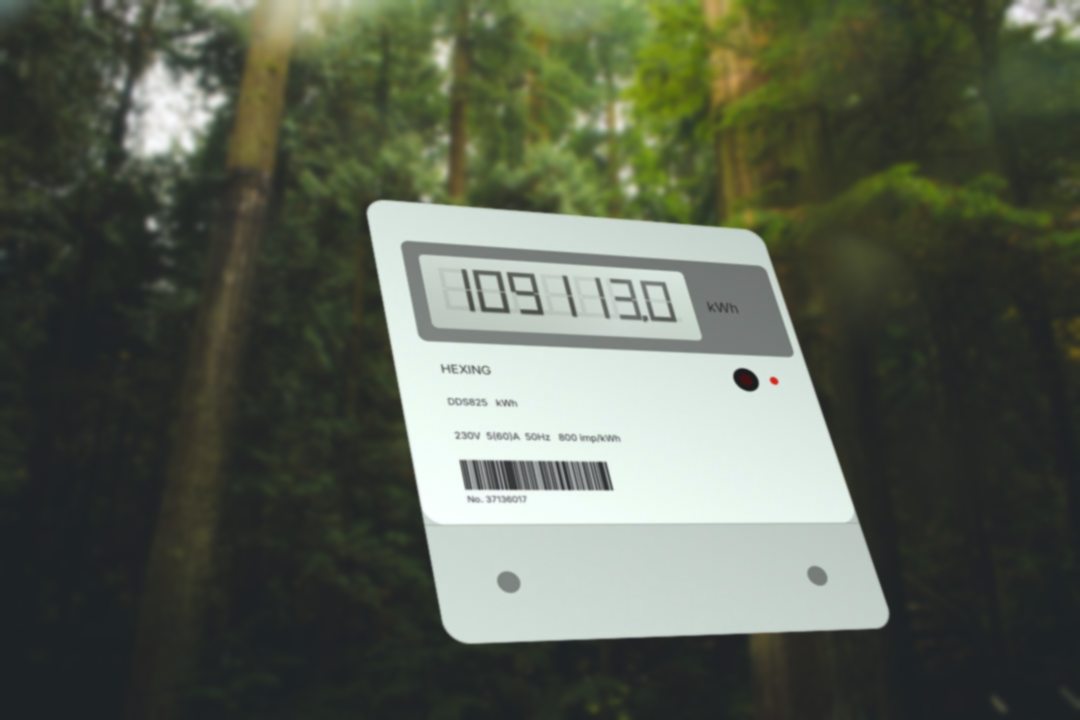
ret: 109113.0 (kWh)
